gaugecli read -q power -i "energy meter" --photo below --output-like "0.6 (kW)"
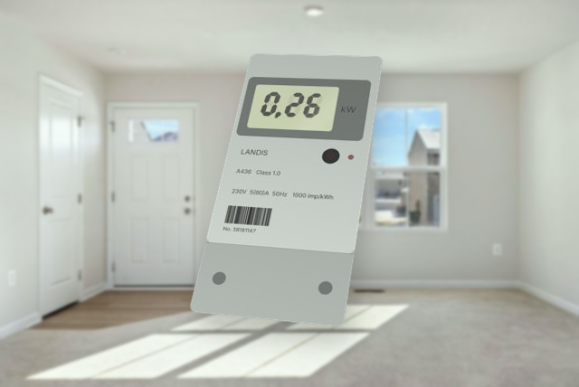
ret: 0.26 (kW)
